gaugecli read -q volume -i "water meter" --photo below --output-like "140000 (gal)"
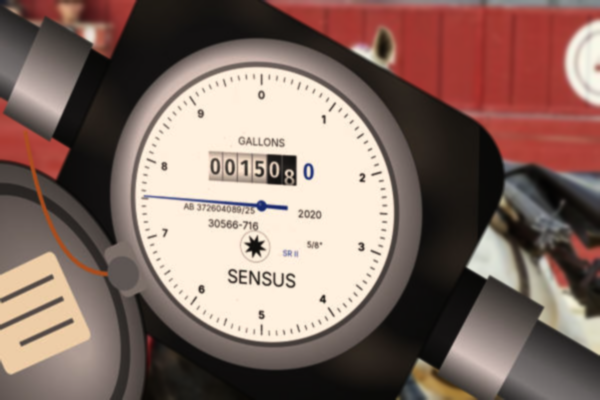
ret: 15077.5 (gal)
